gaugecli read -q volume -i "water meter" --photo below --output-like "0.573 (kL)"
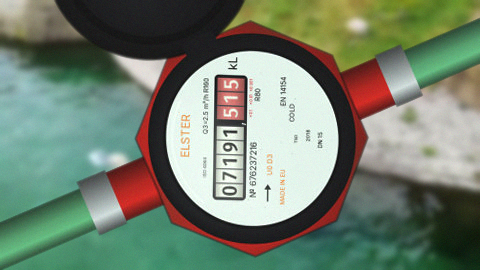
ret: 7191.515 (kL)
